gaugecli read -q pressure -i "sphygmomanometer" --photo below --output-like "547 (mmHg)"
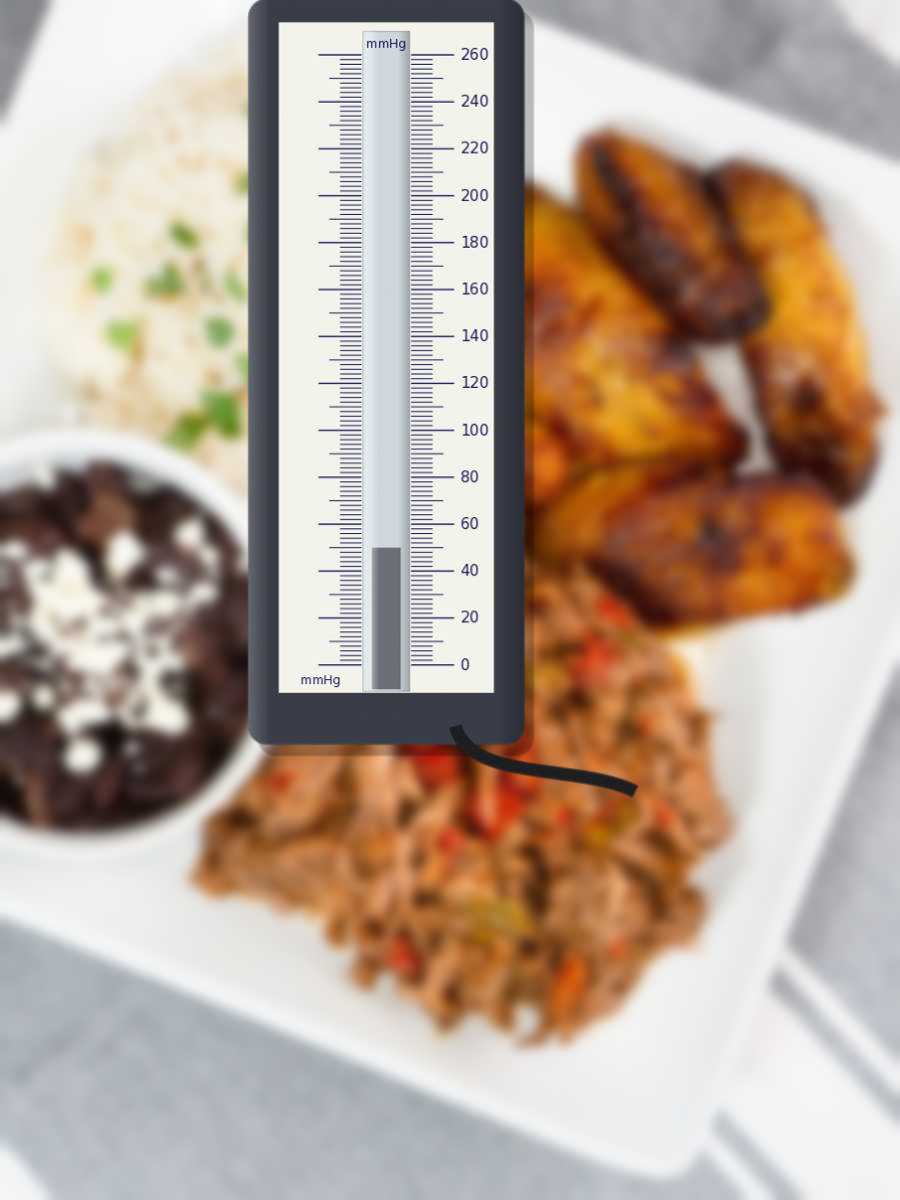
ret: 50 (mmHg)
